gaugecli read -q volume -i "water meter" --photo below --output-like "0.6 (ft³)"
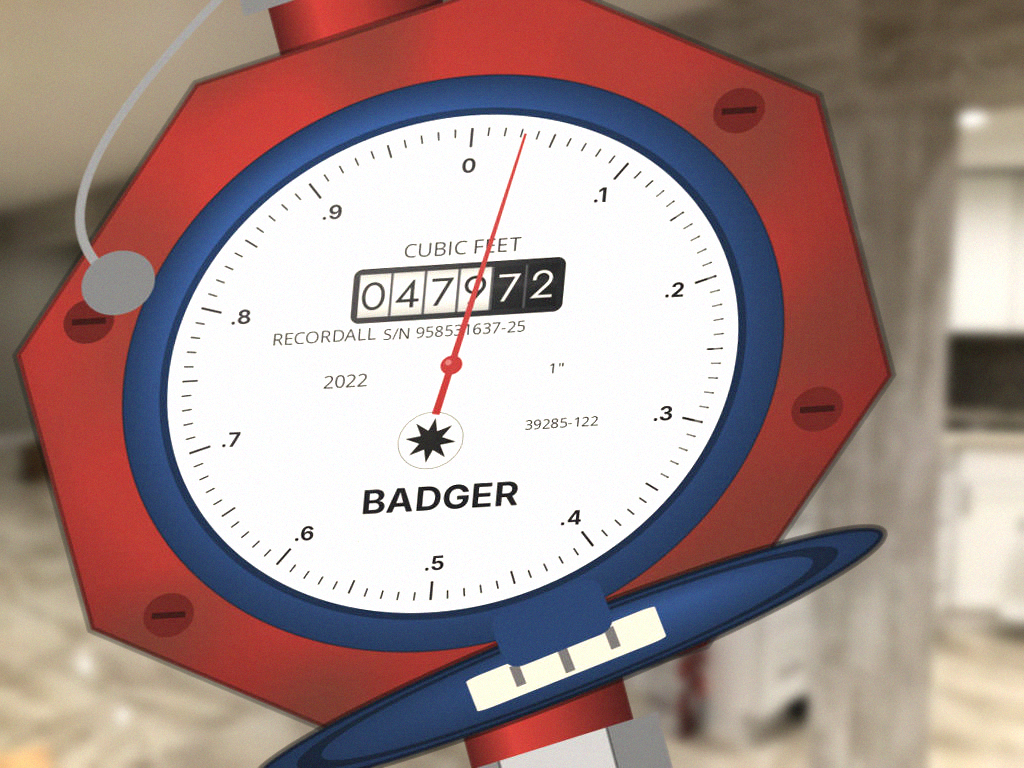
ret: 47972.03 (ft³)
